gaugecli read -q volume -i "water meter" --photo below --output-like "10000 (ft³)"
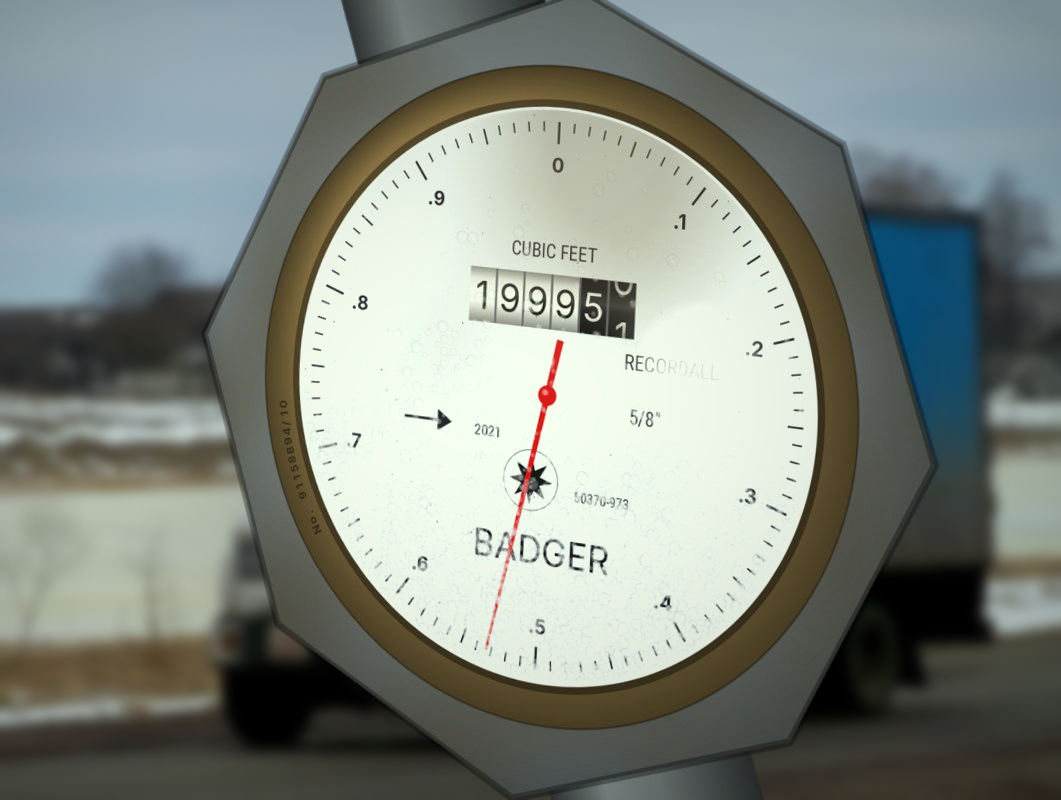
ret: 199950.53 (ft³)
